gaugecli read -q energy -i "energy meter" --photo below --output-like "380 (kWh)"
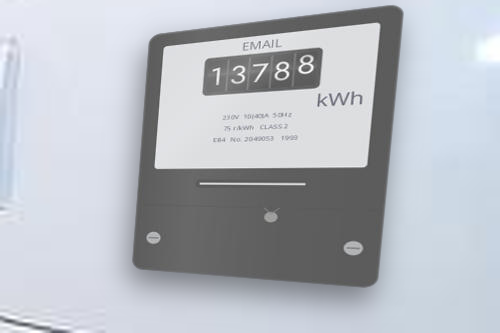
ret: 13788 (kWh)
